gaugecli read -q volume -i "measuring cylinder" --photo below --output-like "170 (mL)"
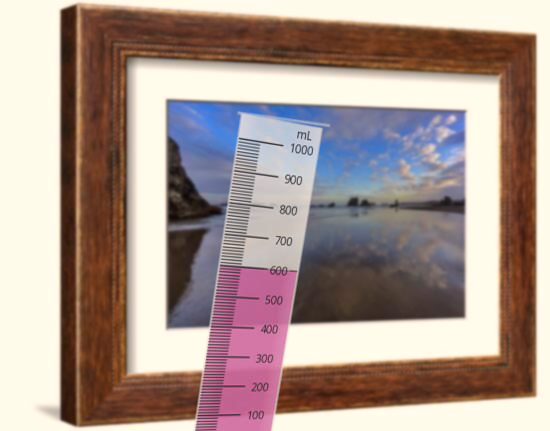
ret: 600 (mL)
